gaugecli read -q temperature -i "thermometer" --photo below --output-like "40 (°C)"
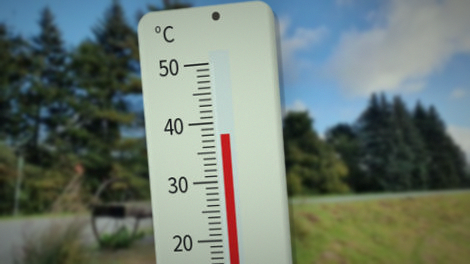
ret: 38 (°C)
